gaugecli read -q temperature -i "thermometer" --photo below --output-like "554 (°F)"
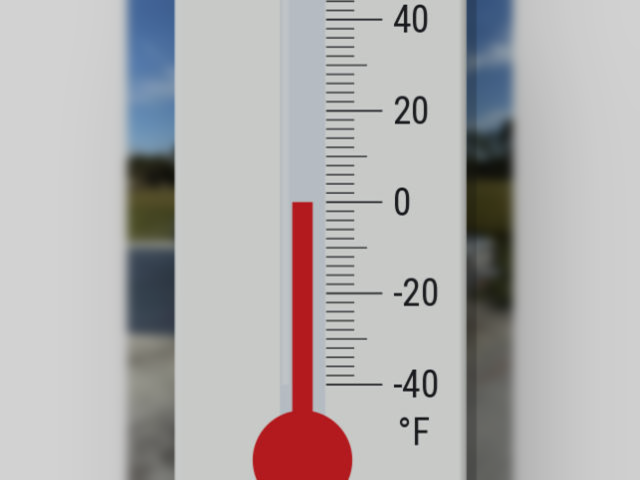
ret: 0 (°F)
